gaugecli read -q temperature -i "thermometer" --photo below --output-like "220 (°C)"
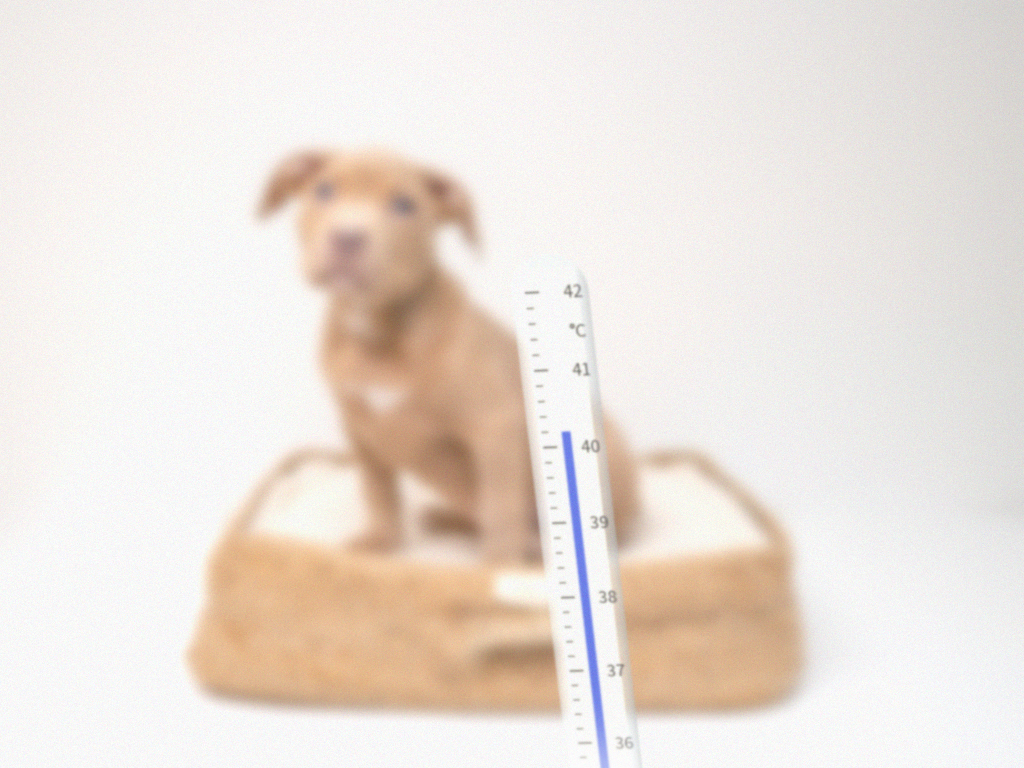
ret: 40.2 (°C)
